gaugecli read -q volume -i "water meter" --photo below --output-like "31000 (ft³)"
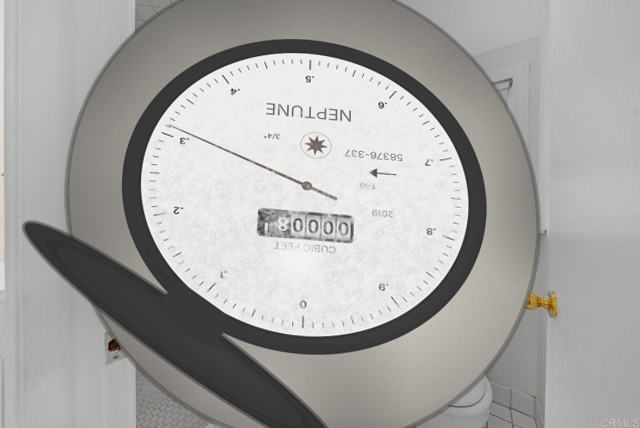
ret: 81.31 (ft³)
